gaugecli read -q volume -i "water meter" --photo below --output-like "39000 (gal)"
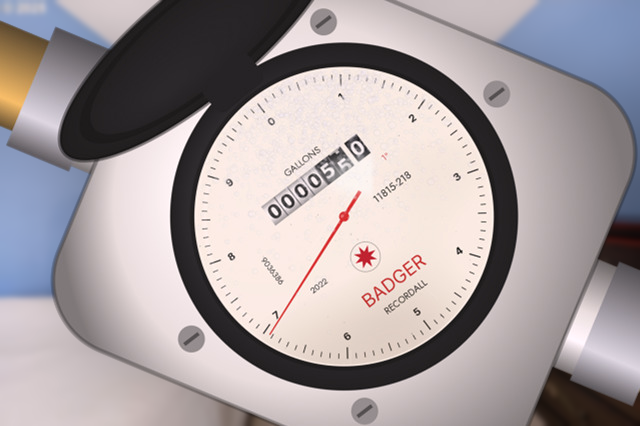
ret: 546.9 (gal)
